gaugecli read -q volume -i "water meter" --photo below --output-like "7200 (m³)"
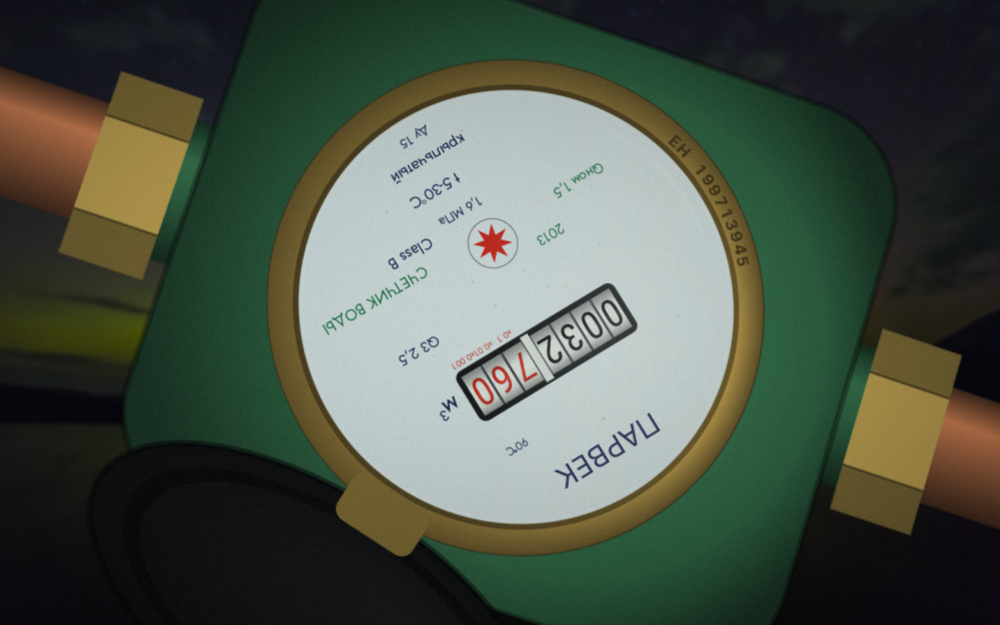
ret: 32.760 (m³)
